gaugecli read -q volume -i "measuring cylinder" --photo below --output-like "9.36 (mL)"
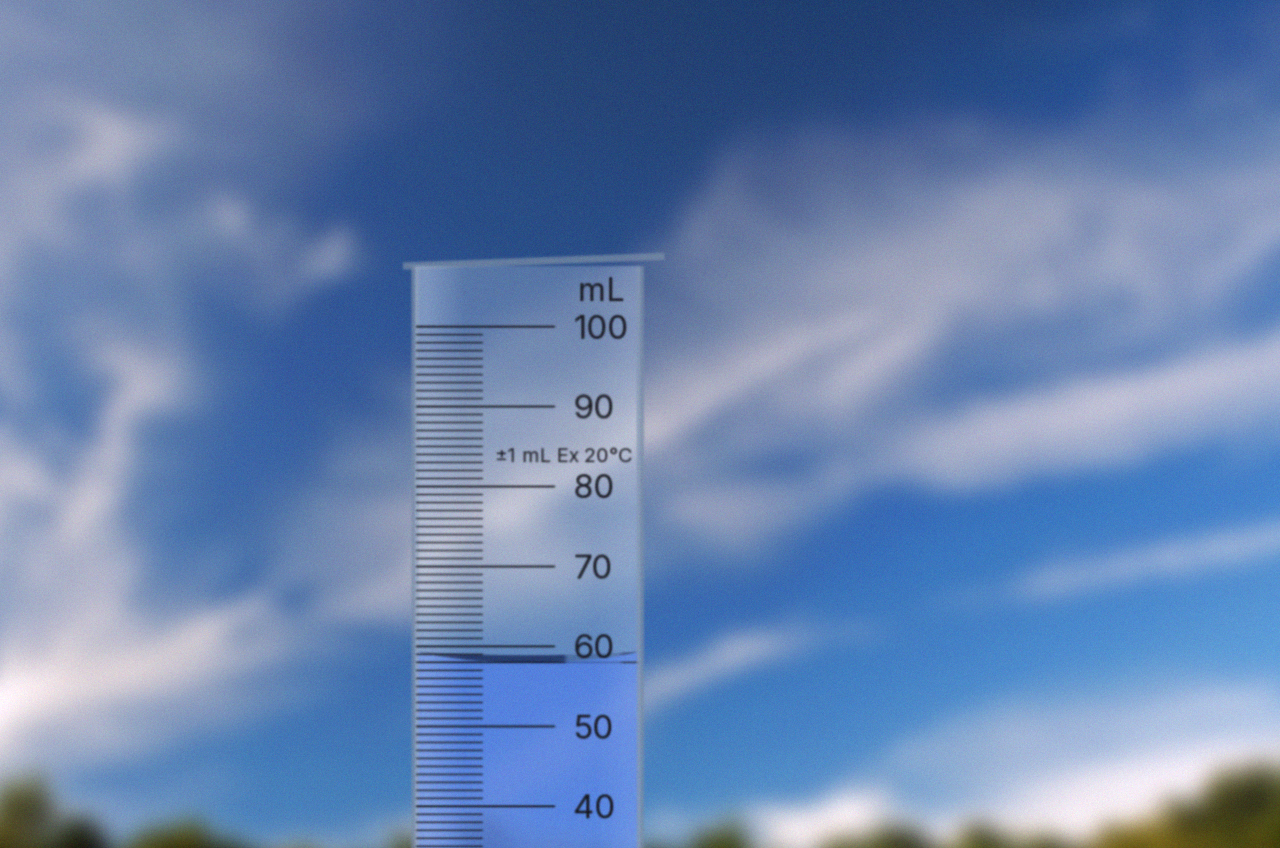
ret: 58 (mL)
